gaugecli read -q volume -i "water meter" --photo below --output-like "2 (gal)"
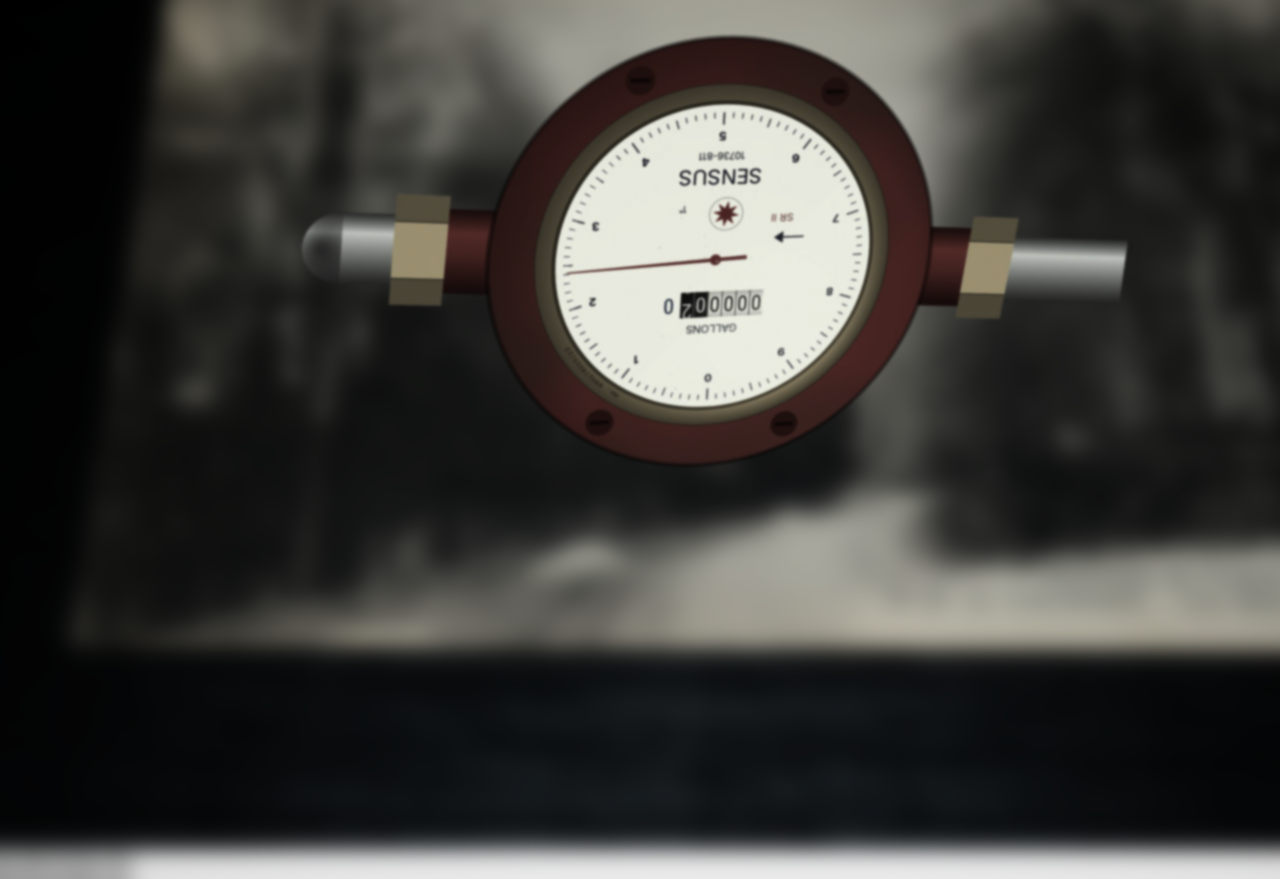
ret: 22.4 (gal)
